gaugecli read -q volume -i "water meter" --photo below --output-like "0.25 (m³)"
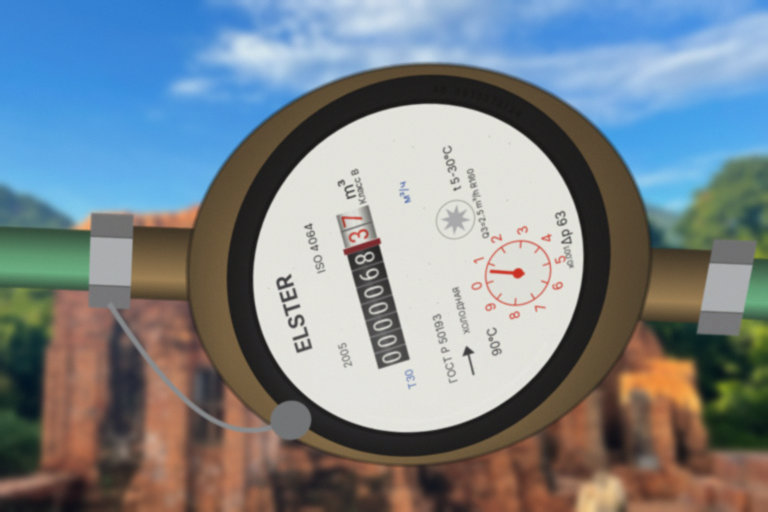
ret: 68.370 (m³)
